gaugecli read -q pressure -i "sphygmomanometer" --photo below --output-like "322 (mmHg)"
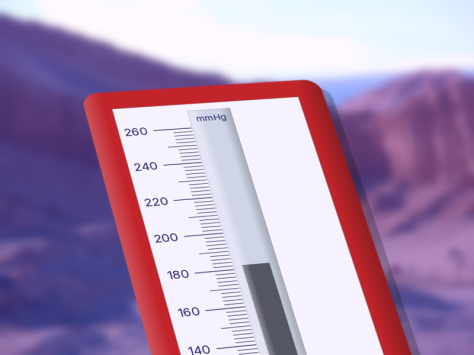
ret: 182 (mmHg)
